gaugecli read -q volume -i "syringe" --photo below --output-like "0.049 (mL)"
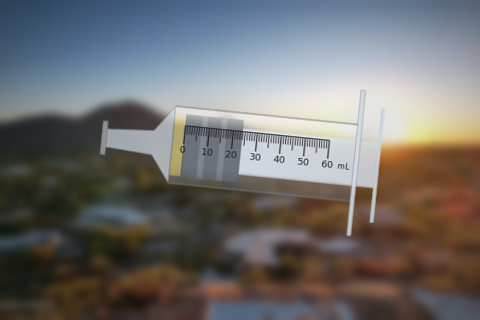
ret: 0 (mL)
